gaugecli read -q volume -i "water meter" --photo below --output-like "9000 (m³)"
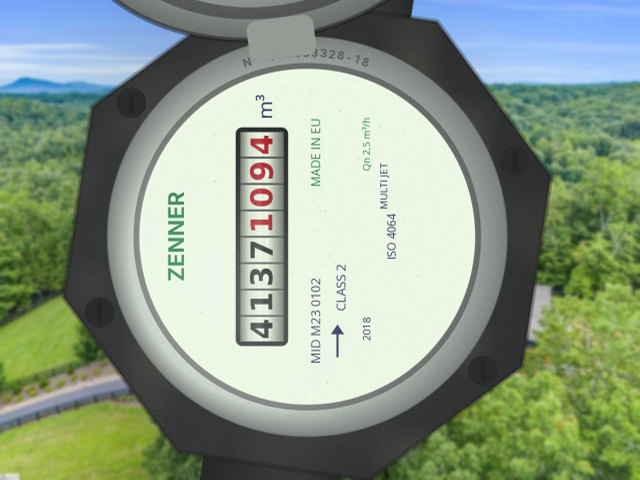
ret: 4137.1094 (m³)
